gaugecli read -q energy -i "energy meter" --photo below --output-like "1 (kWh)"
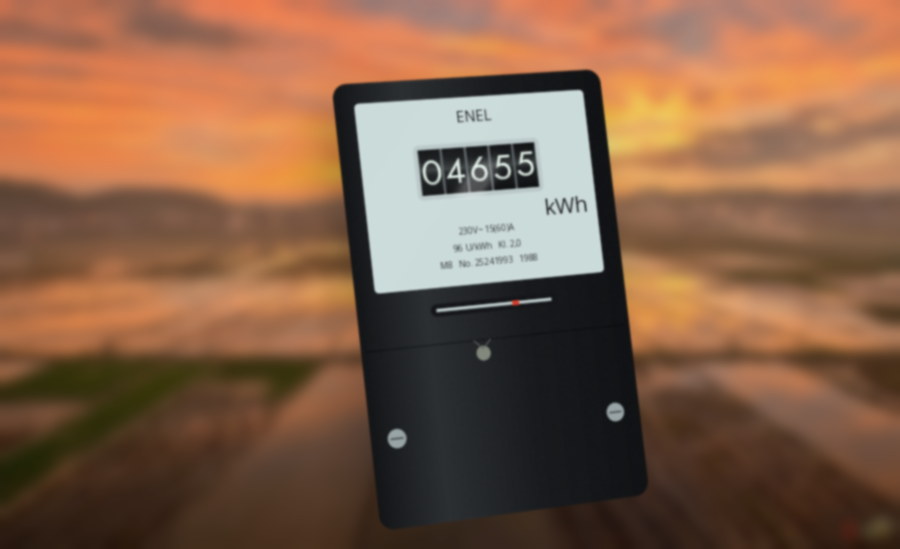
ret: 4655 (kWh)
